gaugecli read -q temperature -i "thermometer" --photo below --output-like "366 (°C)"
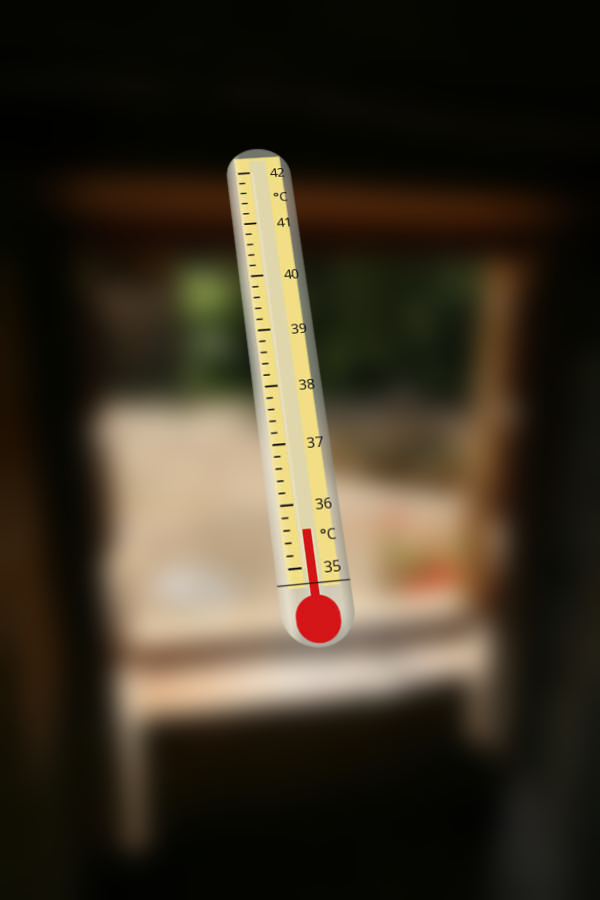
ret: 35.6 (°C)
